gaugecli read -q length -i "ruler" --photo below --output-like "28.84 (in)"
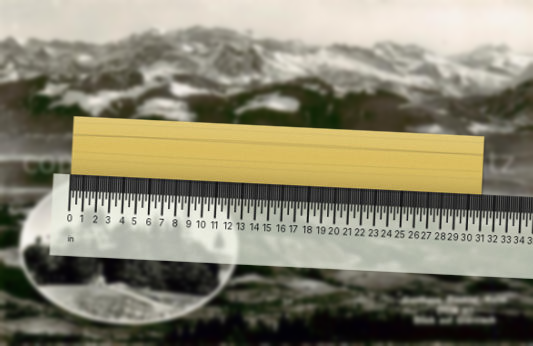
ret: 31 (in)
